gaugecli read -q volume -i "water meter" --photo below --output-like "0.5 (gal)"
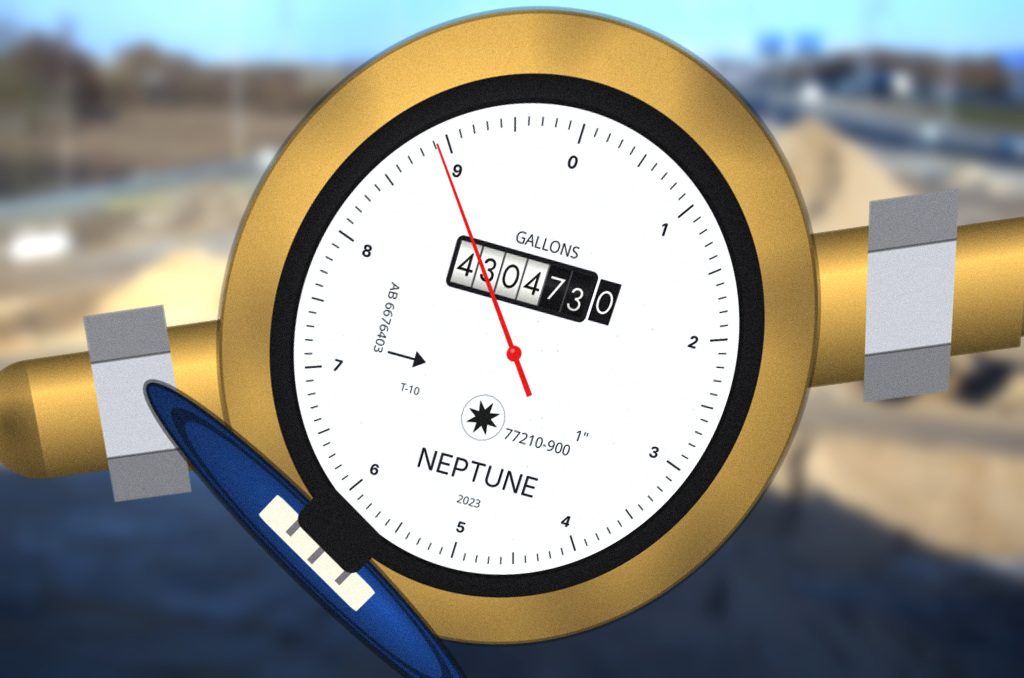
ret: 4304728.9 (gal)
